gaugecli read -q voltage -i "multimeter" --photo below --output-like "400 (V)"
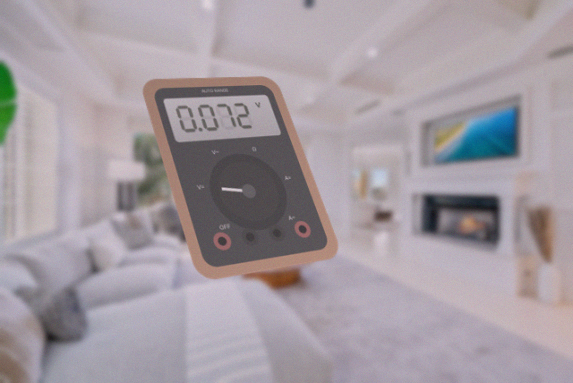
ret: 0.072 (V)
